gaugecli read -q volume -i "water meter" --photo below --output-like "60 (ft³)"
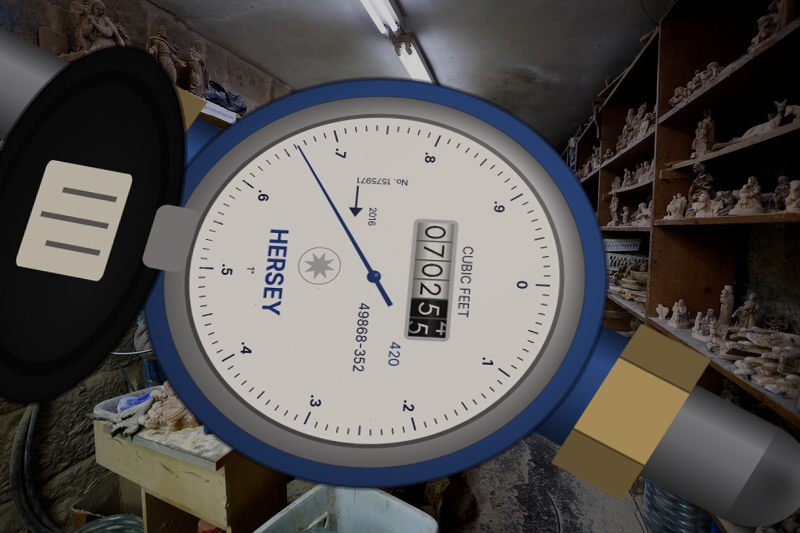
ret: 70254.66 (ft³)
